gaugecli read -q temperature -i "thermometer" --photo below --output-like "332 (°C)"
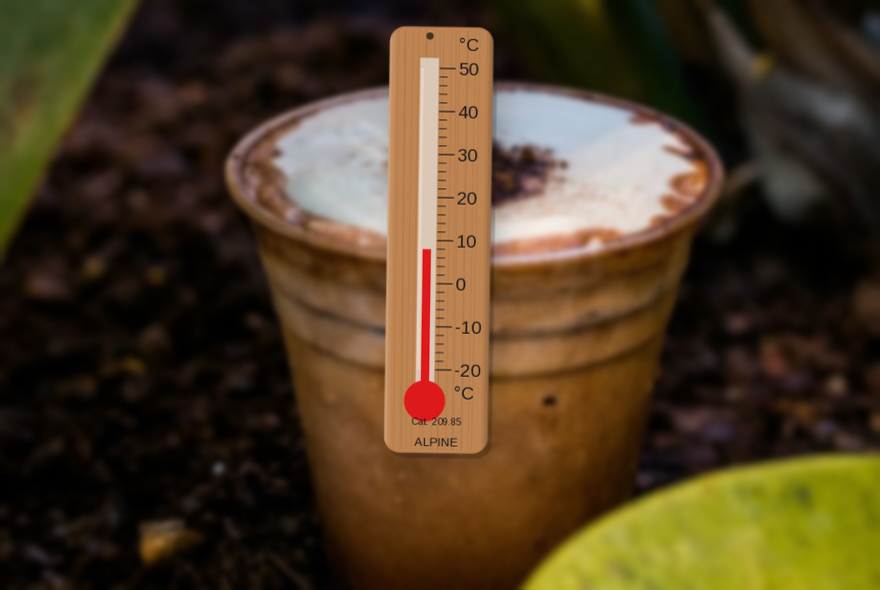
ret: 8 (°C)
